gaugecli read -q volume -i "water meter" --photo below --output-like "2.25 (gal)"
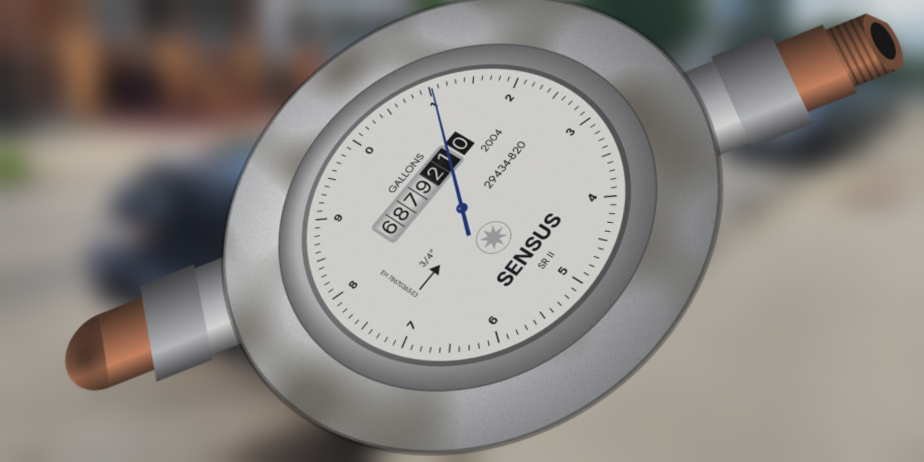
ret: 6879211.0 (gal)
